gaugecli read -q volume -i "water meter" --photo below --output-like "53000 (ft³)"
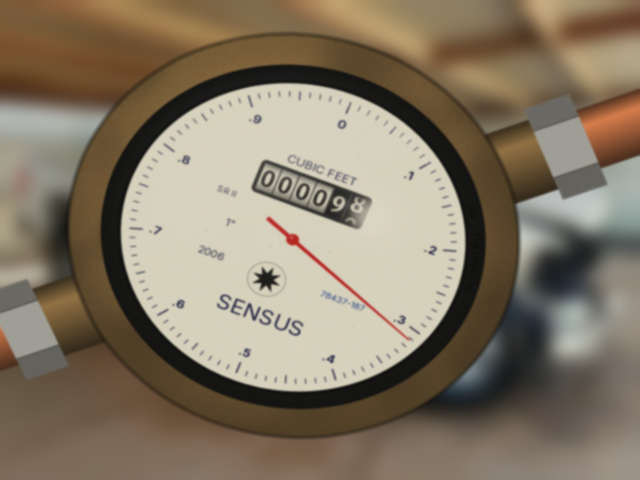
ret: 98.31 (ft³)
